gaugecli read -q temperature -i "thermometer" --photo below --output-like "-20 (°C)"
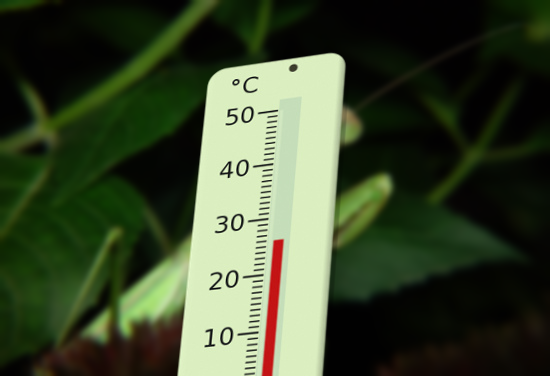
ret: 26 (°C)
